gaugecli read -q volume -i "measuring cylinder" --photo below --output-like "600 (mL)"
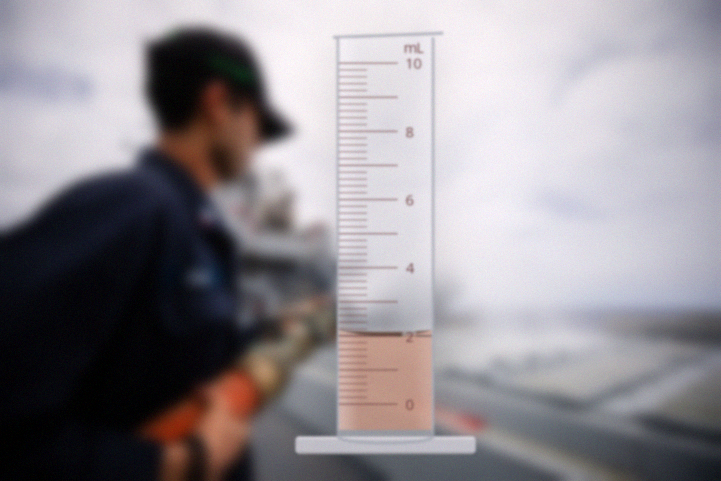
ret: 2 (mL)
